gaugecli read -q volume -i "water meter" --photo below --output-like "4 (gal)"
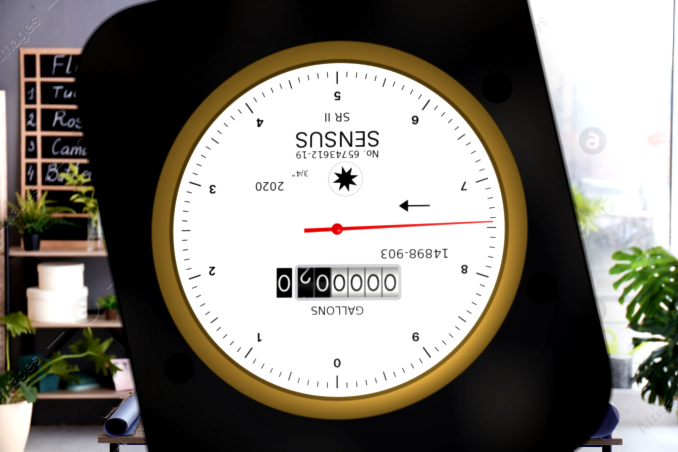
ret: 17.4 (gal)
